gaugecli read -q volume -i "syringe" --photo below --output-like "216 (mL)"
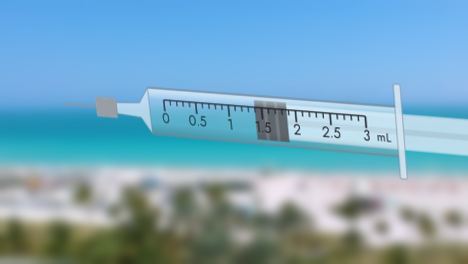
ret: 1.4 (mL)
